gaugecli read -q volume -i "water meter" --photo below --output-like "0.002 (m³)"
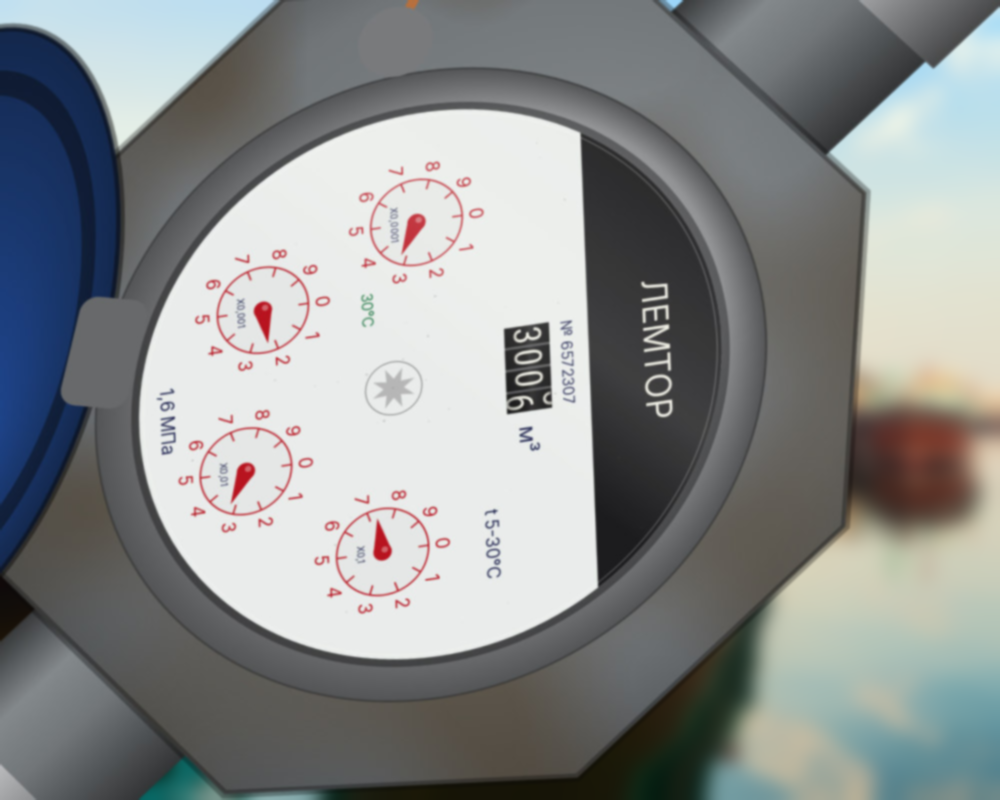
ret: 3005.7323 (m³)
